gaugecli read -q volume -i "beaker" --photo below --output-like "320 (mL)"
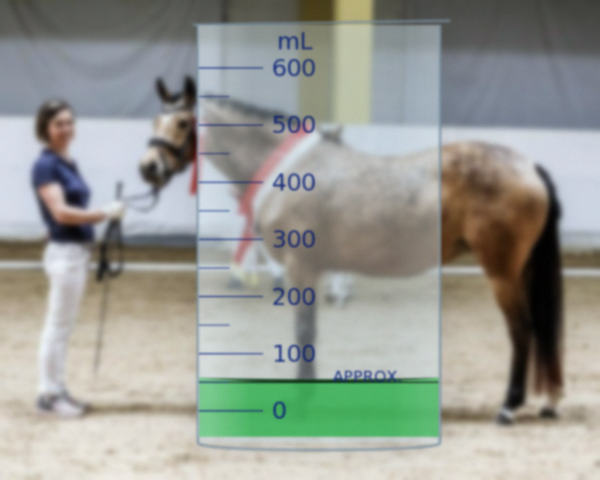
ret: 50 (mL)
